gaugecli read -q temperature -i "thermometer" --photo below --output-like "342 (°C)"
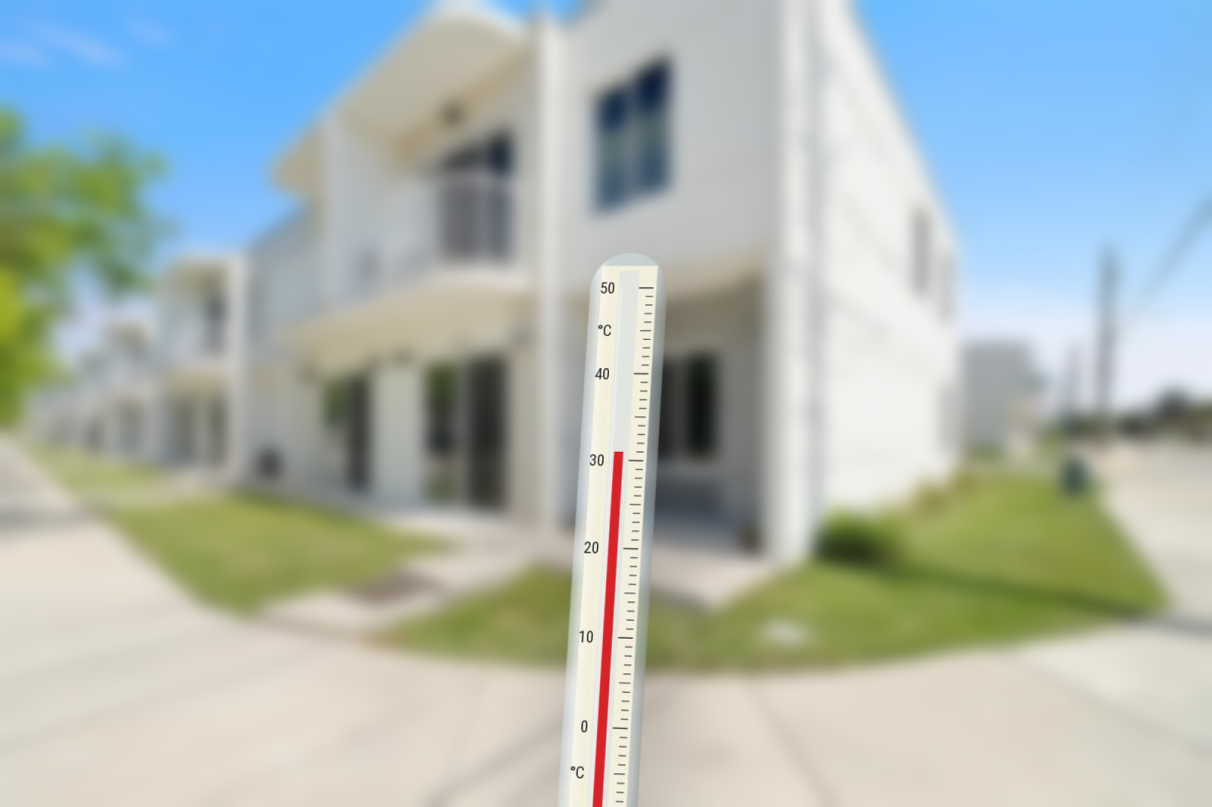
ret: 31 (°C)
